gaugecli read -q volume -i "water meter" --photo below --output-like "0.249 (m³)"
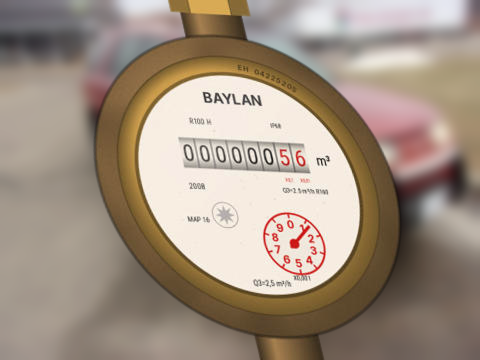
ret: 0.561 (m³)
